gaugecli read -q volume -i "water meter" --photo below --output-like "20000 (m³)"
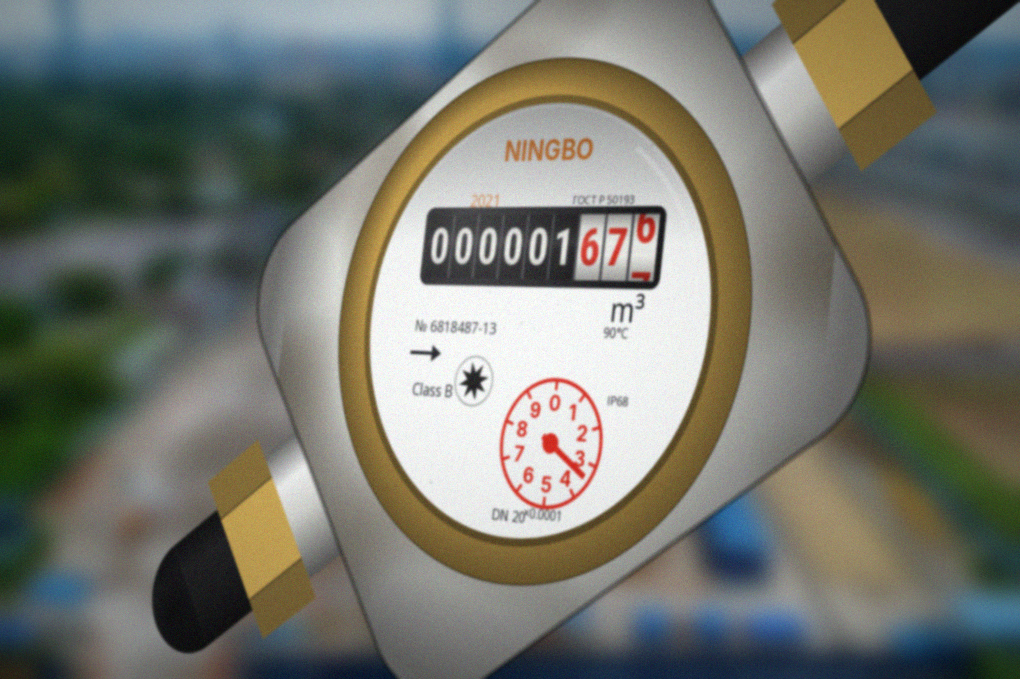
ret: 1.6763 (m³)
